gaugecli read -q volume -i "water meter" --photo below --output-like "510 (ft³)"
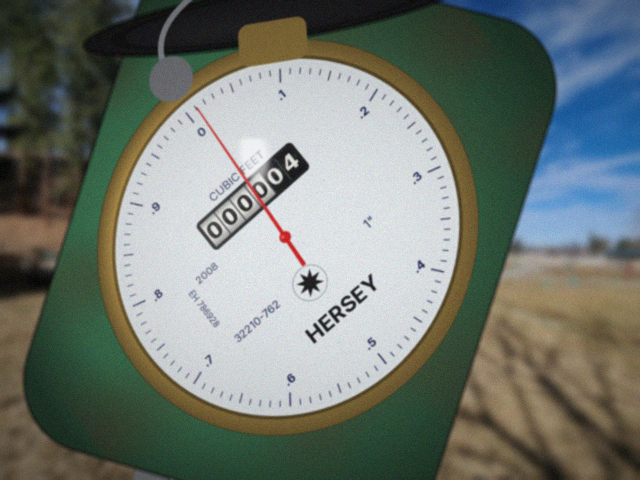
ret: 4.01 (ft³)
